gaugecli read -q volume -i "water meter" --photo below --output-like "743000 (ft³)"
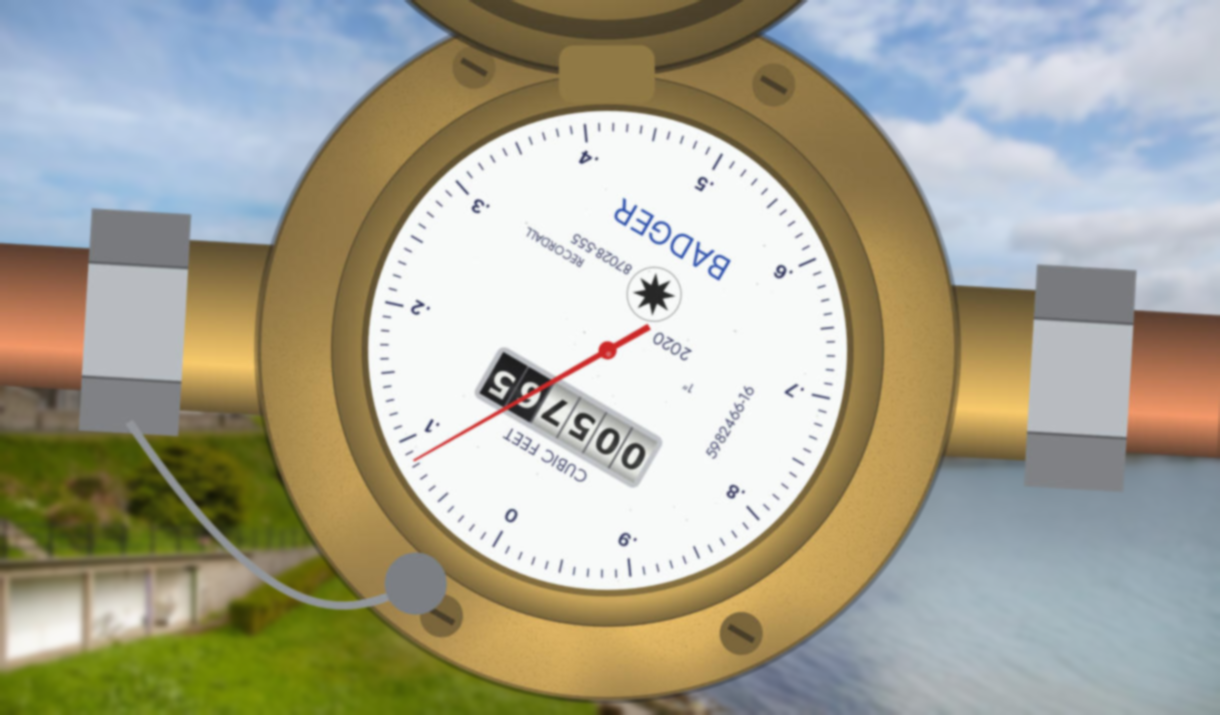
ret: 5765.08 (ft³)
